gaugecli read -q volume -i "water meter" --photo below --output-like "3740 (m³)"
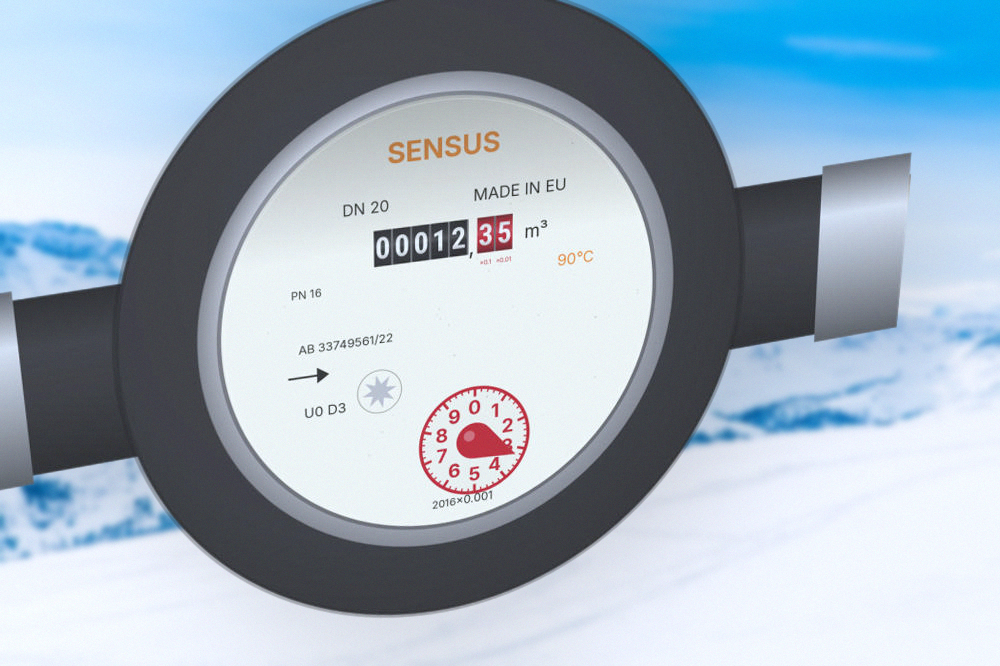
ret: 12.353 (m³)
